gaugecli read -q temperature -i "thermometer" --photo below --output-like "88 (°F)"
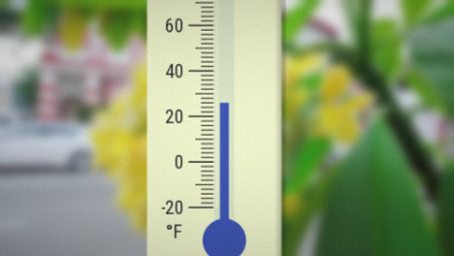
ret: 26 (°F)
